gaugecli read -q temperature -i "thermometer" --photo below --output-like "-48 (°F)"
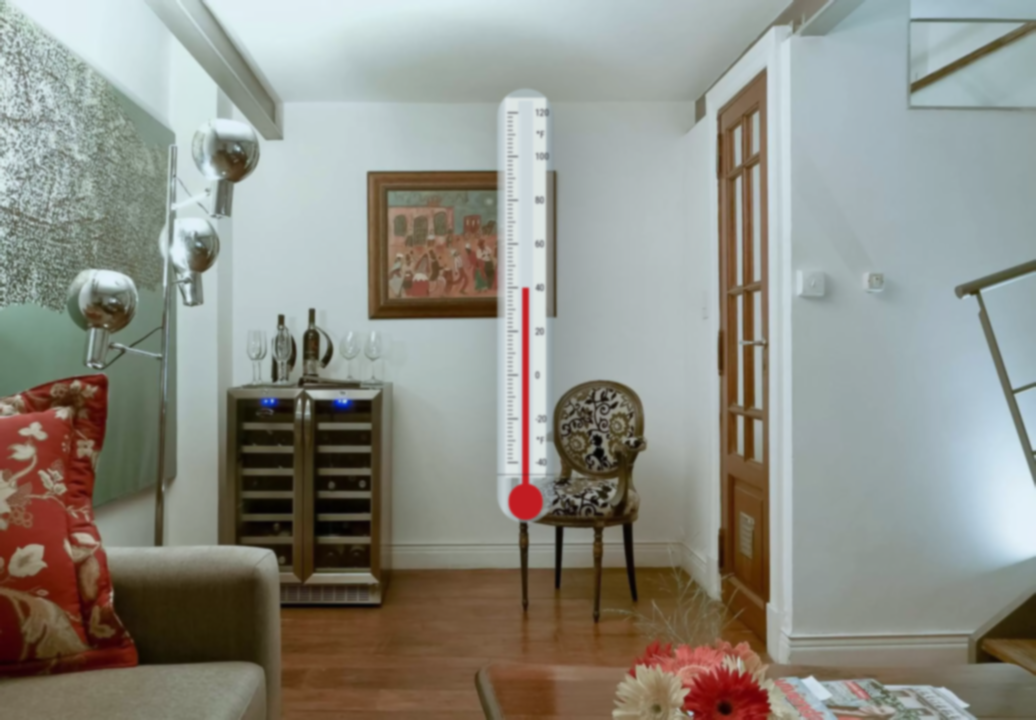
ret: 40 (°F)
